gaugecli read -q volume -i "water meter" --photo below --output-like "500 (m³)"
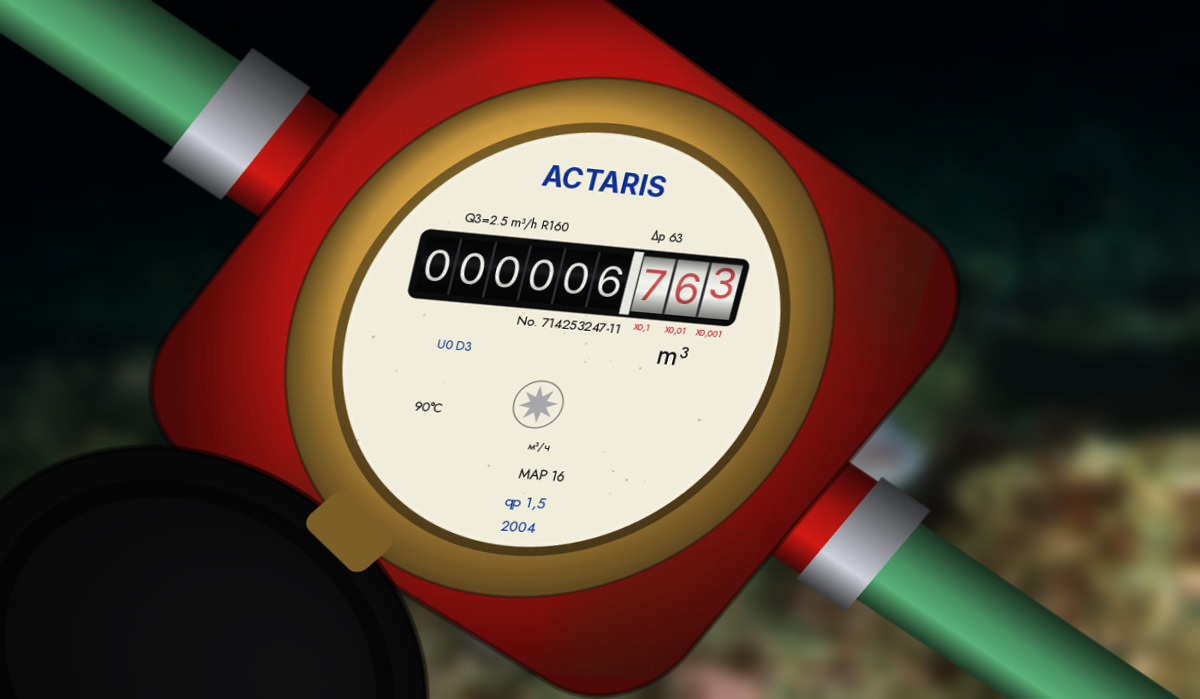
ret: 6.763 (m³)
